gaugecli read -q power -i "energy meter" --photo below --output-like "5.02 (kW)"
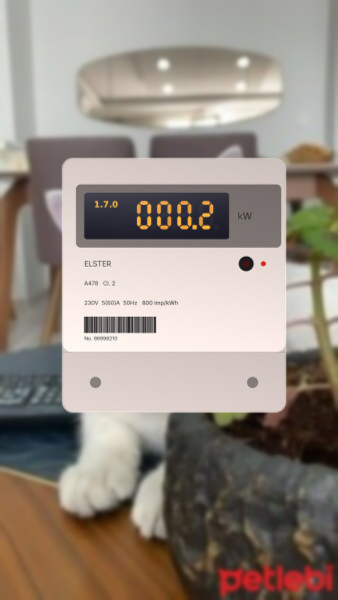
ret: 0.2 (kW)
